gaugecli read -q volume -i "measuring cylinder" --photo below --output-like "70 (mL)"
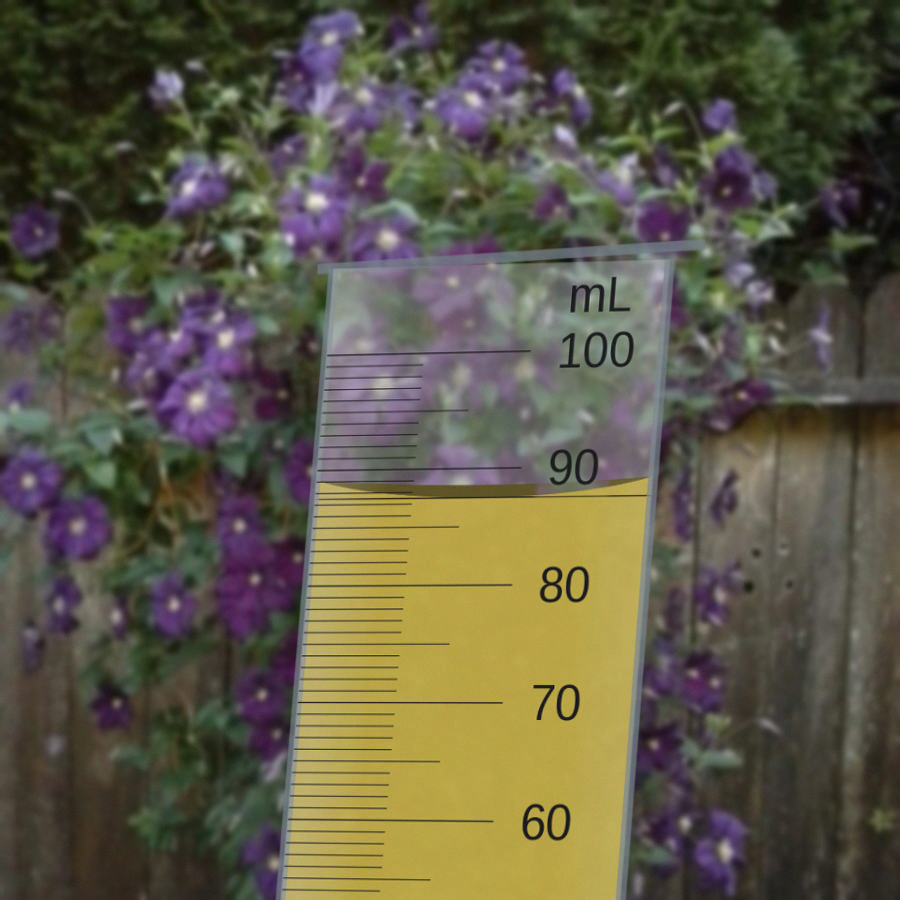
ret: 87.5 (mL)
